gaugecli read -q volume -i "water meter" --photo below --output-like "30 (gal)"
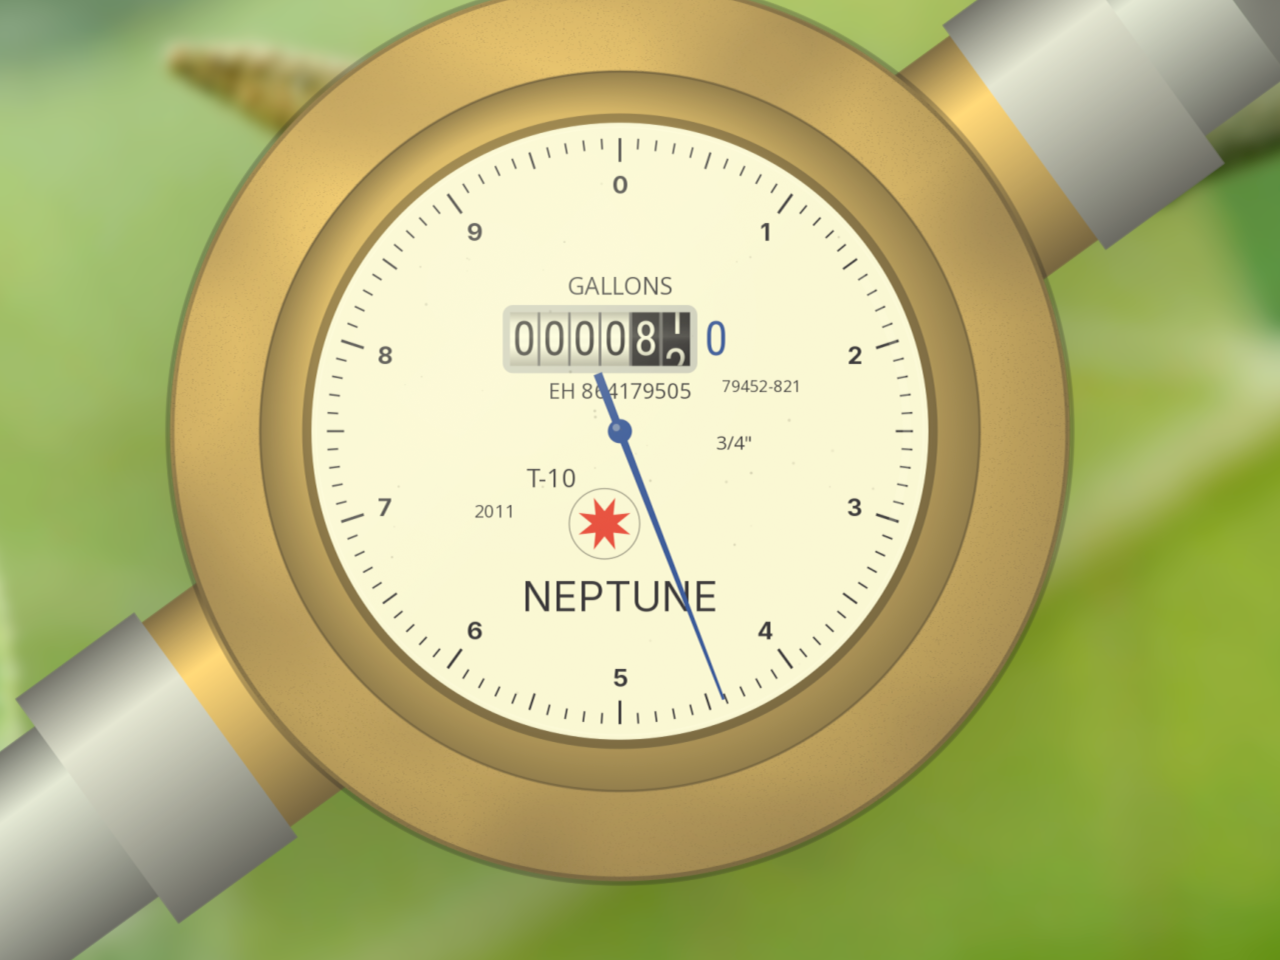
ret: 814.4 (gal)
